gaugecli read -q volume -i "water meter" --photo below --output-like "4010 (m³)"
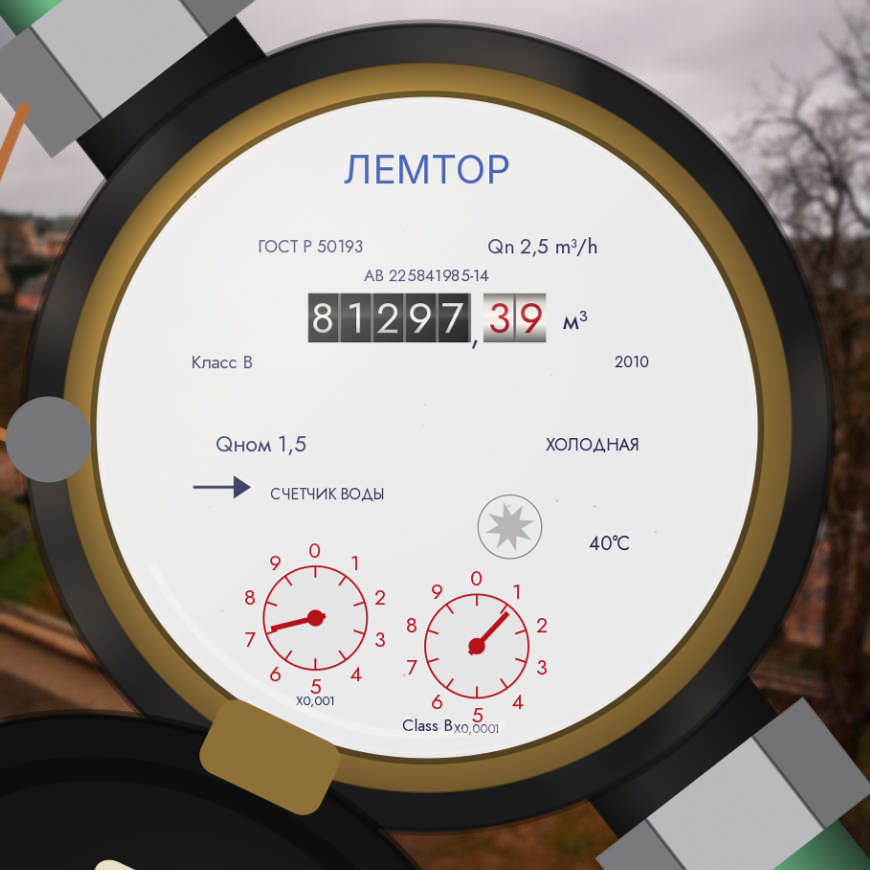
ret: 81297.3971 (m³)
